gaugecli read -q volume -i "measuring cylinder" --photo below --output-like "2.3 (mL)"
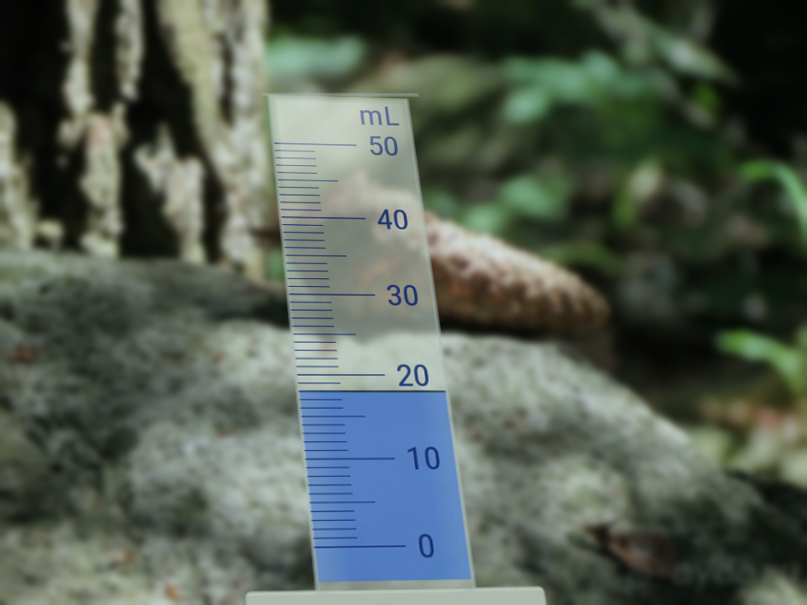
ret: 18 (mL)
